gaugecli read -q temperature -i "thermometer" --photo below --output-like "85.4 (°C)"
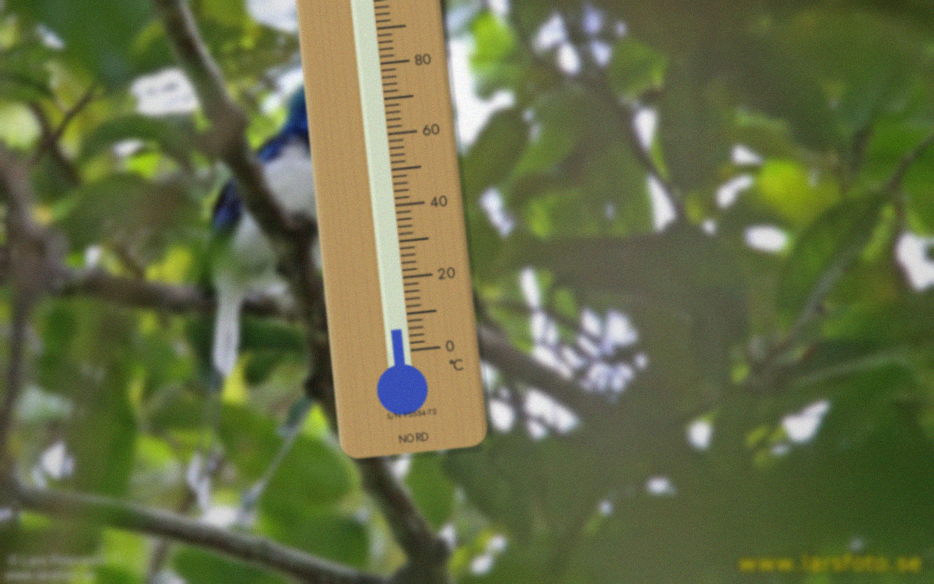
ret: 6 (°C)
